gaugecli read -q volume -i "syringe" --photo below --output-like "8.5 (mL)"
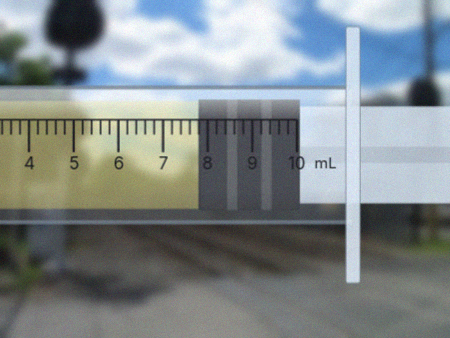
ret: 7.8 (mL)
